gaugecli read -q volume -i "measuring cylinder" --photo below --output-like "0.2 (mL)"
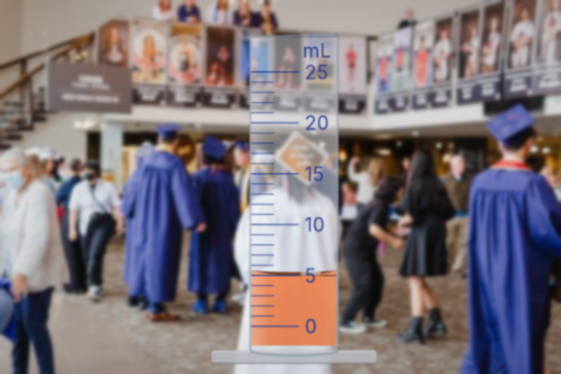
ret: 5 (mL)
